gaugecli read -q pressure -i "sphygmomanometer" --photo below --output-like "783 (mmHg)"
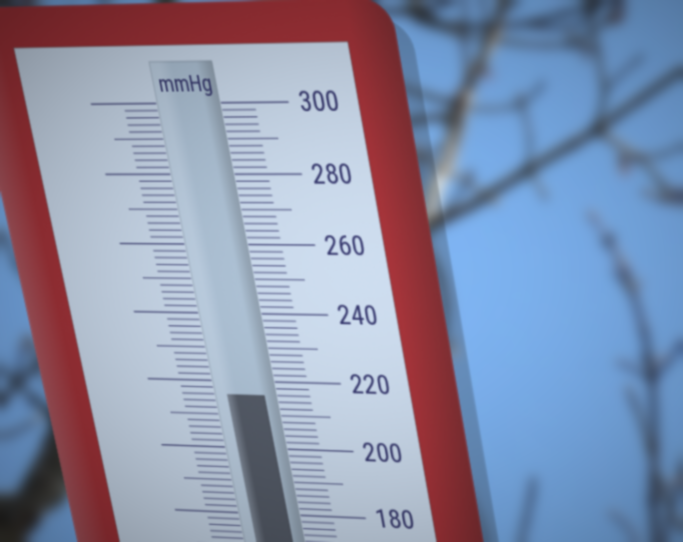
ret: 216 (mmHg)
